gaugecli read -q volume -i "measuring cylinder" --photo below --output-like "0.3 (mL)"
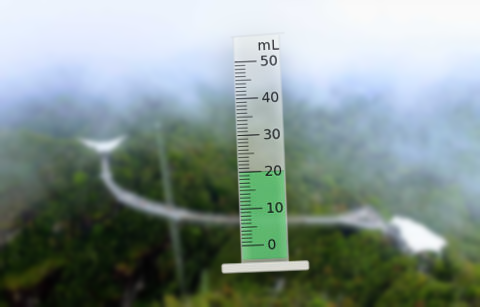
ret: 20 (mL)
